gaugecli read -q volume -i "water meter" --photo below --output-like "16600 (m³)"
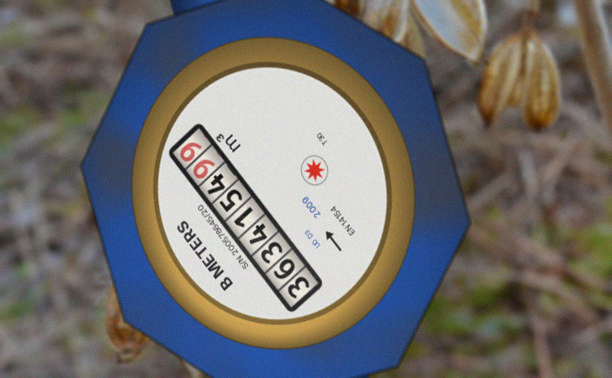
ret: 3634154.99 (m³)
